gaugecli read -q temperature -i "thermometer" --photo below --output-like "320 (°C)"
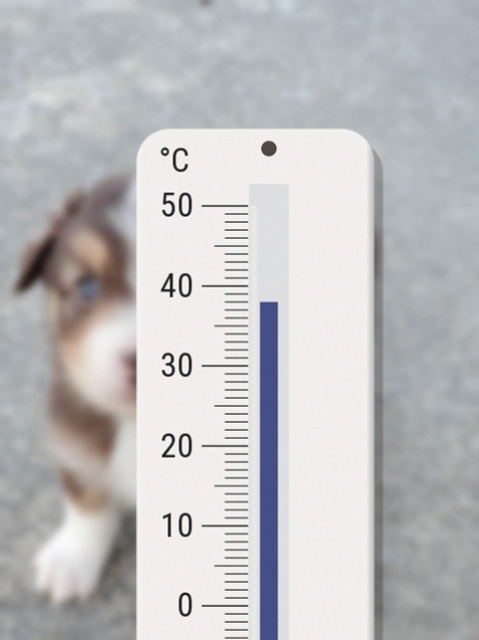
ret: 38 (°C)
